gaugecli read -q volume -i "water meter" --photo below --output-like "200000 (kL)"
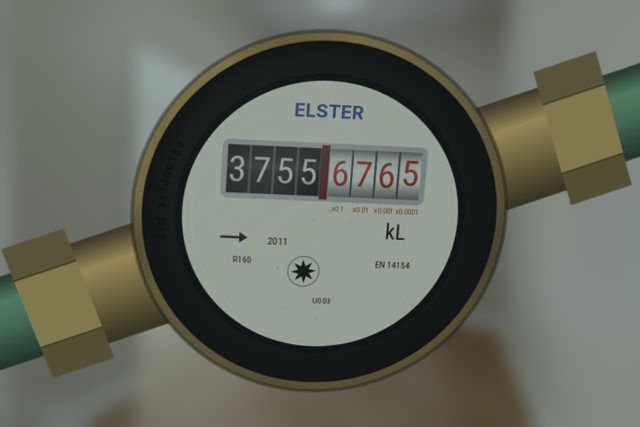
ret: 3755.6765 (kL)
